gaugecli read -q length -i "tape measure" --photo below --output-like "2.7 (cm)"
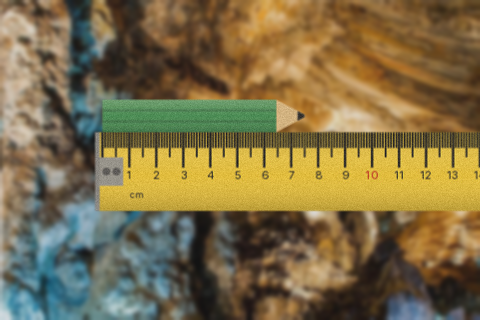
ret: 7.5 (cm)
